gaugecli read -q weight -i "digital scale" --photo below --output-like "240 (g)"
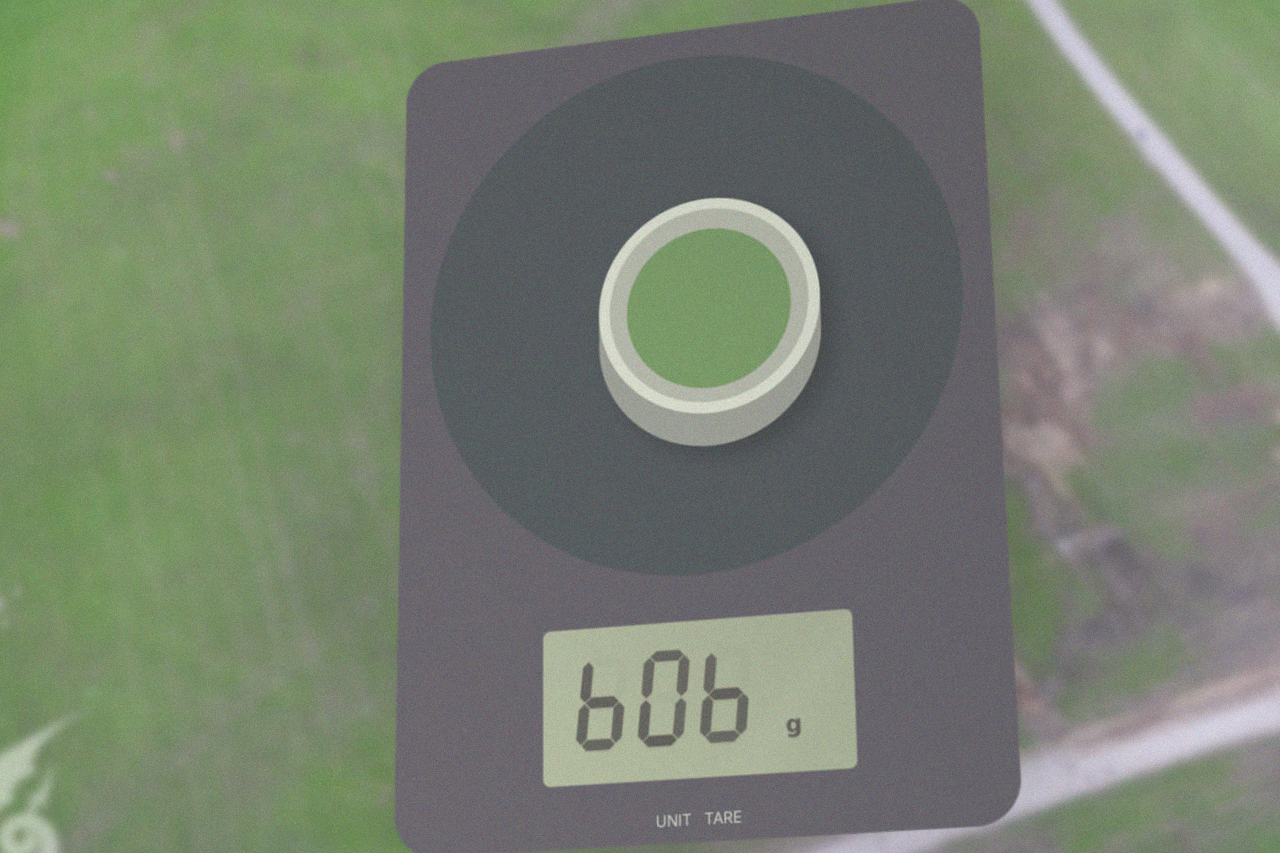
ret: 606 (g)
